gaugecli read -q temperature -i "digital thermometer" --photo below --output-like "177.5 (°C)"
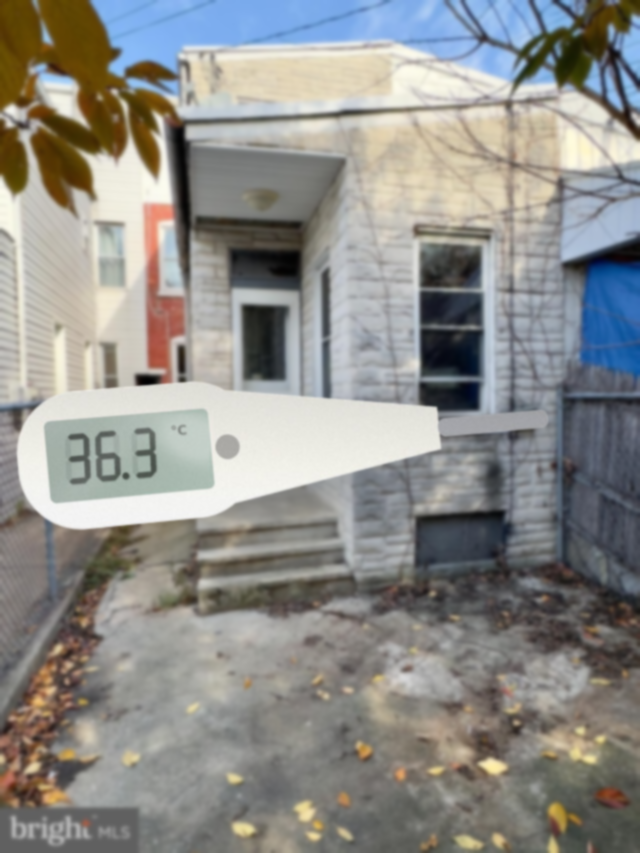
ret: 36.3 (°C)
